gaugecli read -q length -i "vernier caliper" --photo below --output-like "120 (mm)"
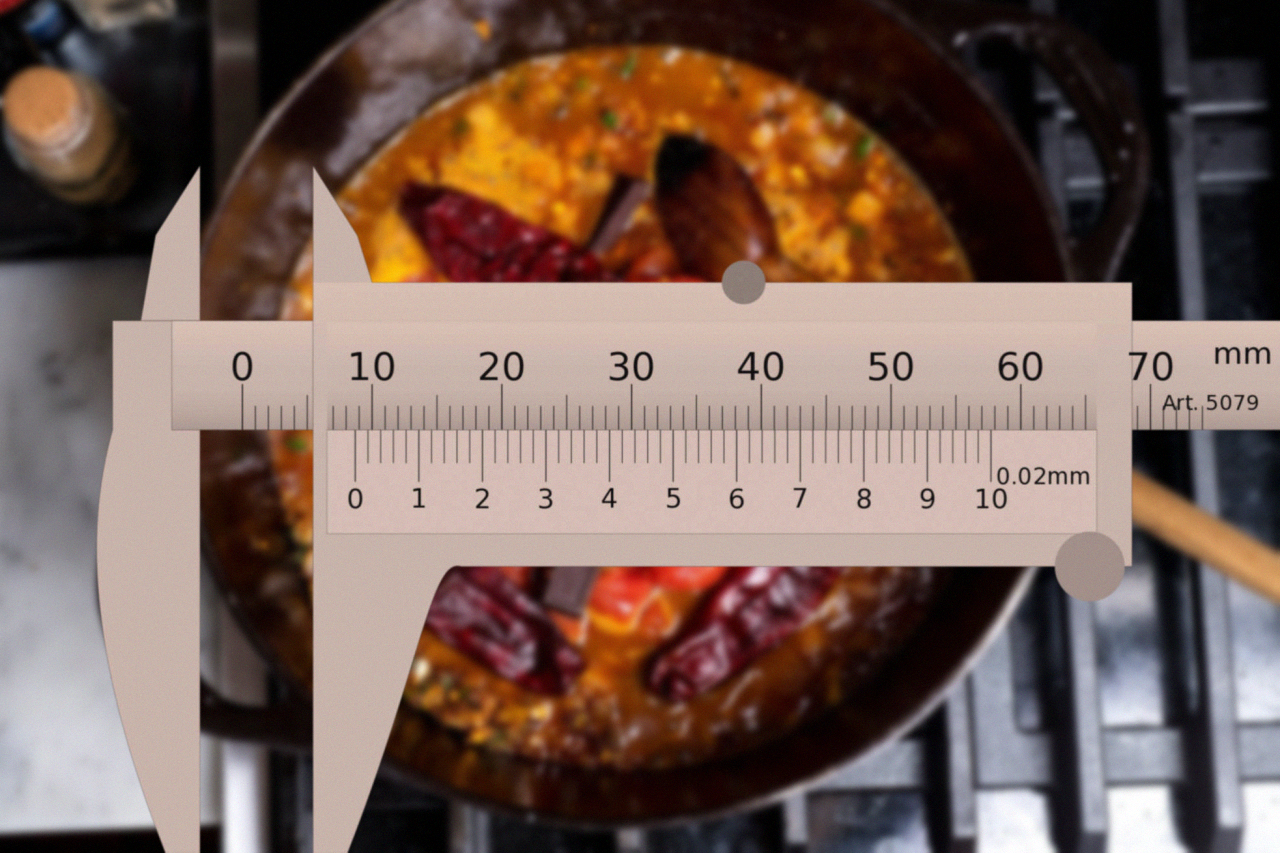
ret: 8.7 (mm)
